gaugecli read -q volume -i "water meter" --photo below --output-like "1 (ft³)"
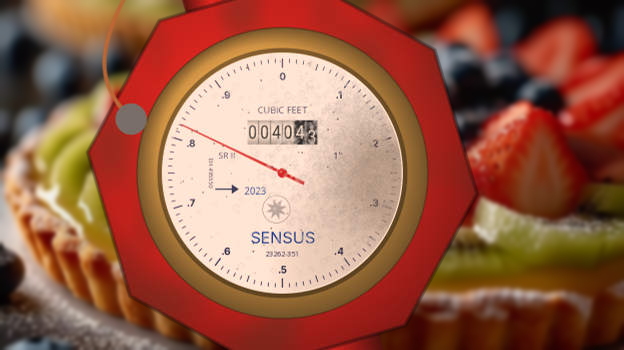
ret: 4042.82 (ft³)
